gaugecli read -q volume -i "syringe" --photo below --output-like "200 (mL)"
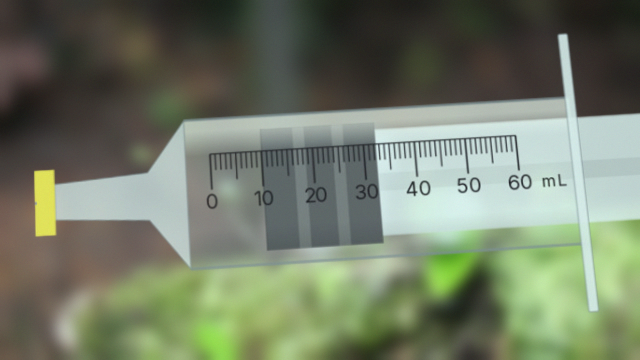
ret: 10 (mL)
